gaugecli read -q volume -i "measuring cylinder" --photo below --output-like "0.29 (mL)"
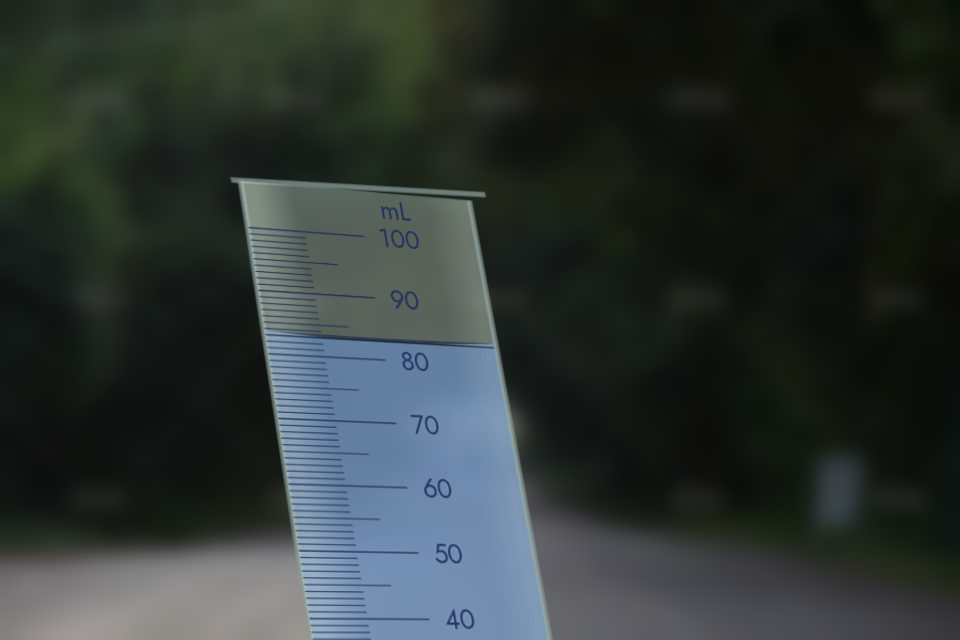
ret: 83 (mL)
